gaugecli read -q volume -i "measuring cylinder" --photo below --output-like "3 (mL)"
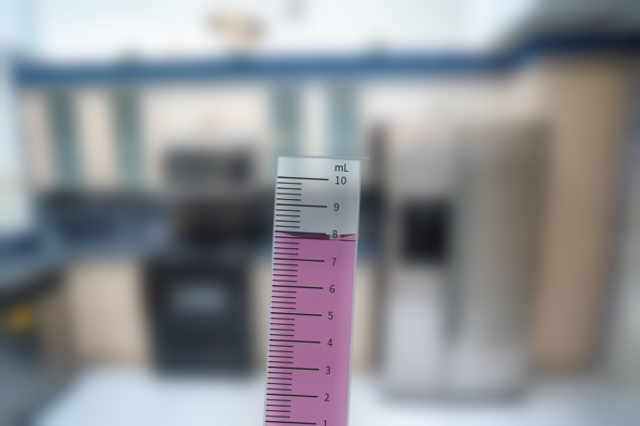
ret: 7.8 (mL)
